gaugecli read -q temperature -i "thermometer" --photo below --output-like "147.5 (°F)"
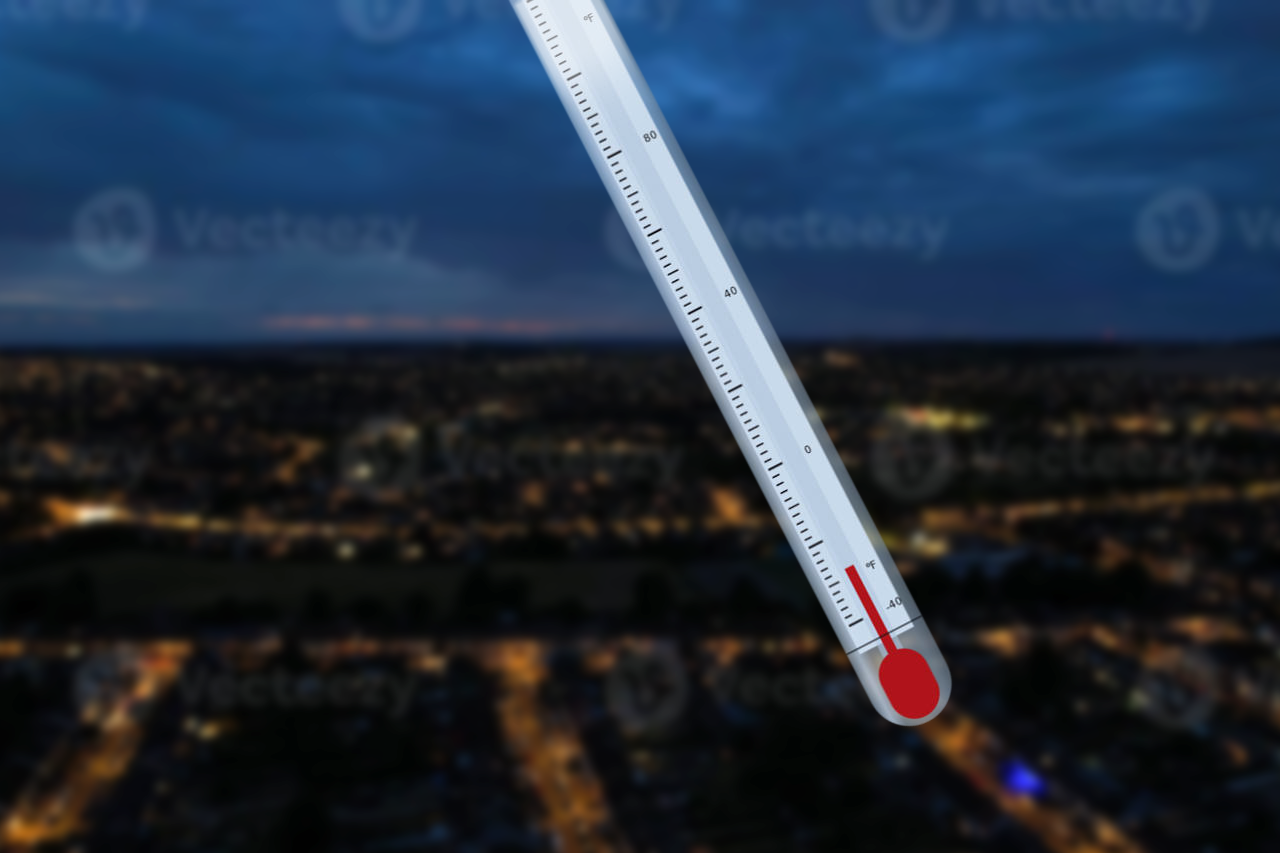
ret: -28 (°F)
